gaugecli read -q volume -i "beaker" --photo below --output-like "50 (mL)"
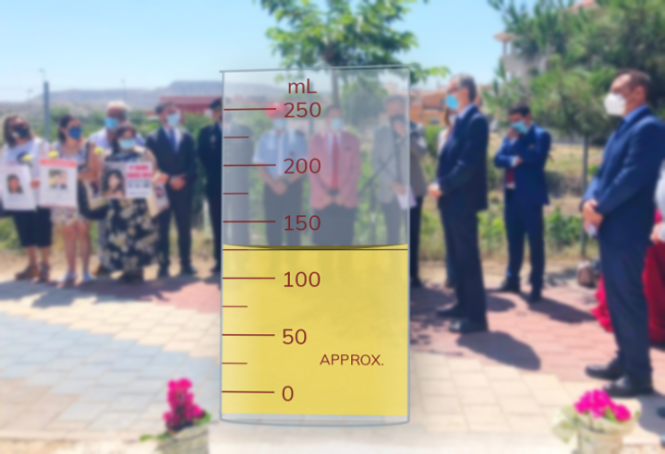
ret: 125 (mL)
